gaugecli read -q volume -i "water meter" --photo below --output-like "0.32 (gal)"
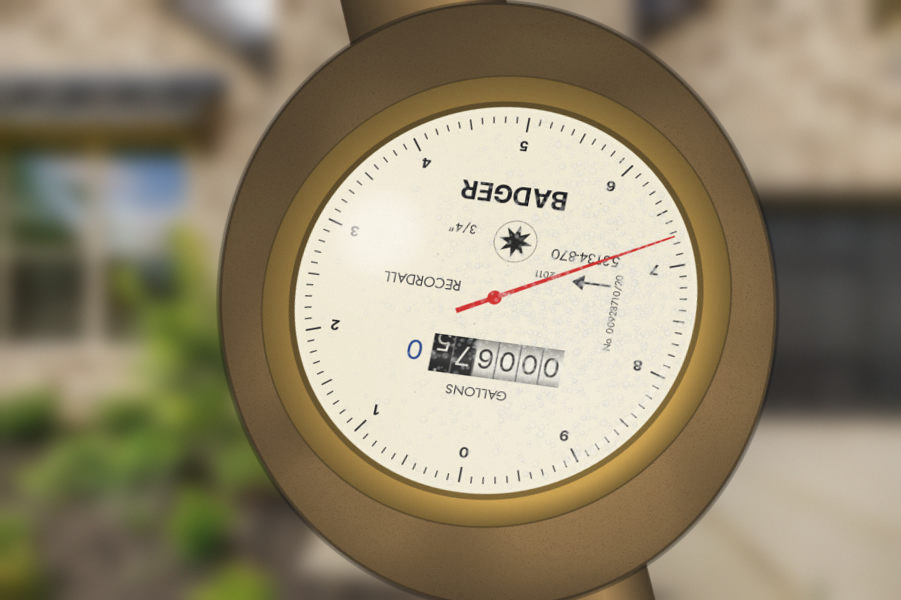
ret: 6746.7 (gal)
